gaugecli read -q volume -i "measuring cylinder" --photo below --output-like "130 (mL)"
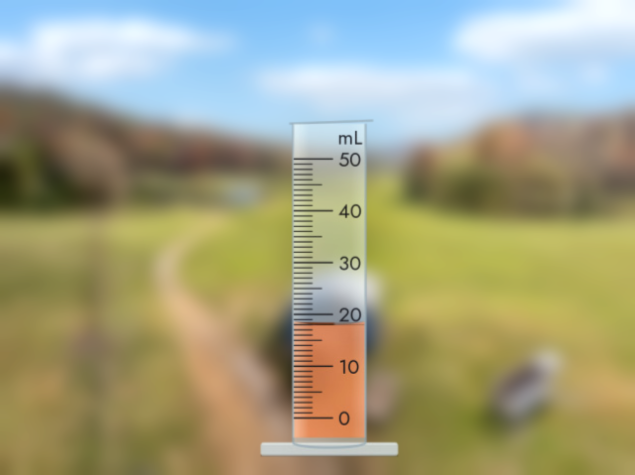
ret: 18 (mL)
